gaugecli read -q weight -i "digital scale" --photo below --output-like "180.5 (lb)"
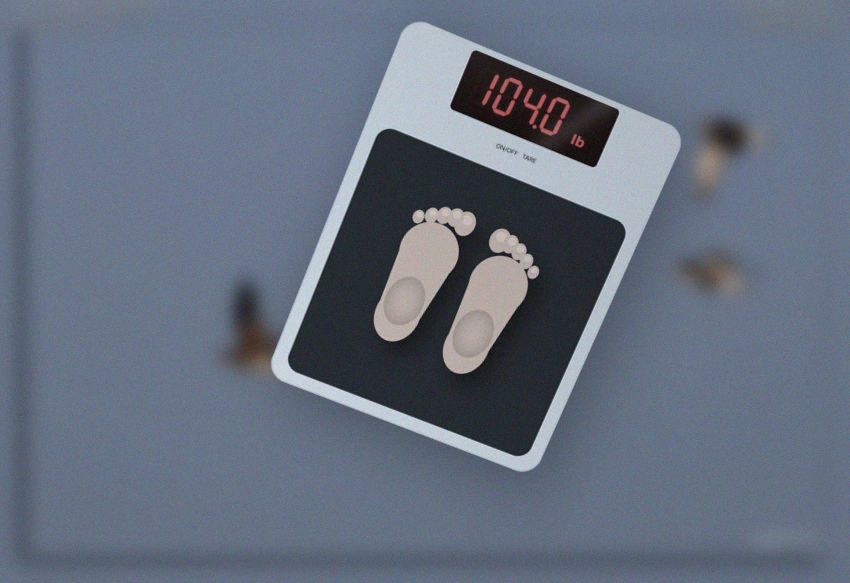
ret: 104.0 (lb)
